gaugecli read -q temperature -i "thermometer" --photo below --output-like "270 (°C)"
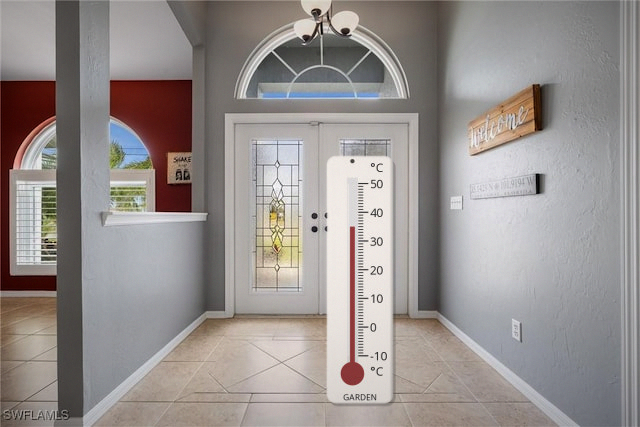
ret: 35 (°C)
